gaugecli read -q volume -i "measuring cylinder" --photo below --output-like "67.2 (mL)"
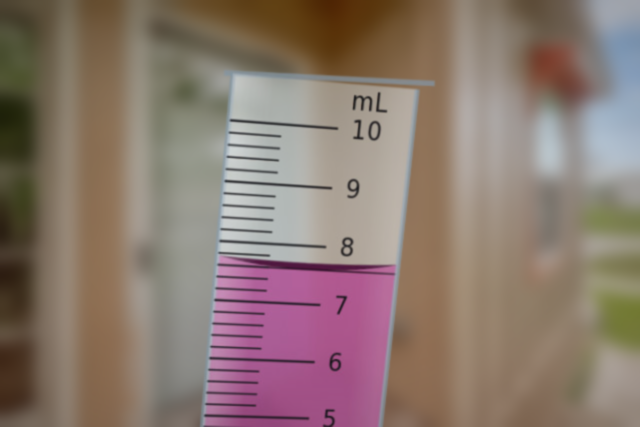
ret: 7.6 (mL)
